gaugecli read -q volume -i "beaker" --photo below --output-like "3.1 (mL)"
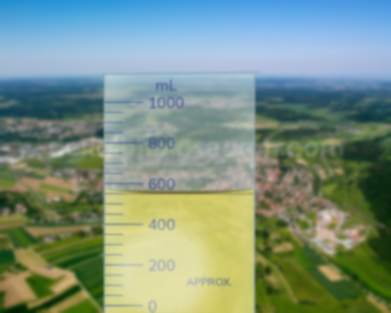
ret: 550 (mL)
